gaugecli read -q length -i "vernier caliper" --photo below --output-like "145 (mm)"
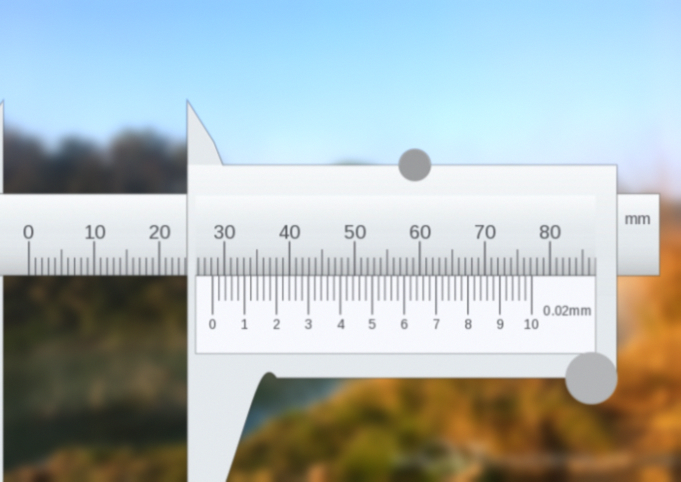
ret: 28.2 (mm)
